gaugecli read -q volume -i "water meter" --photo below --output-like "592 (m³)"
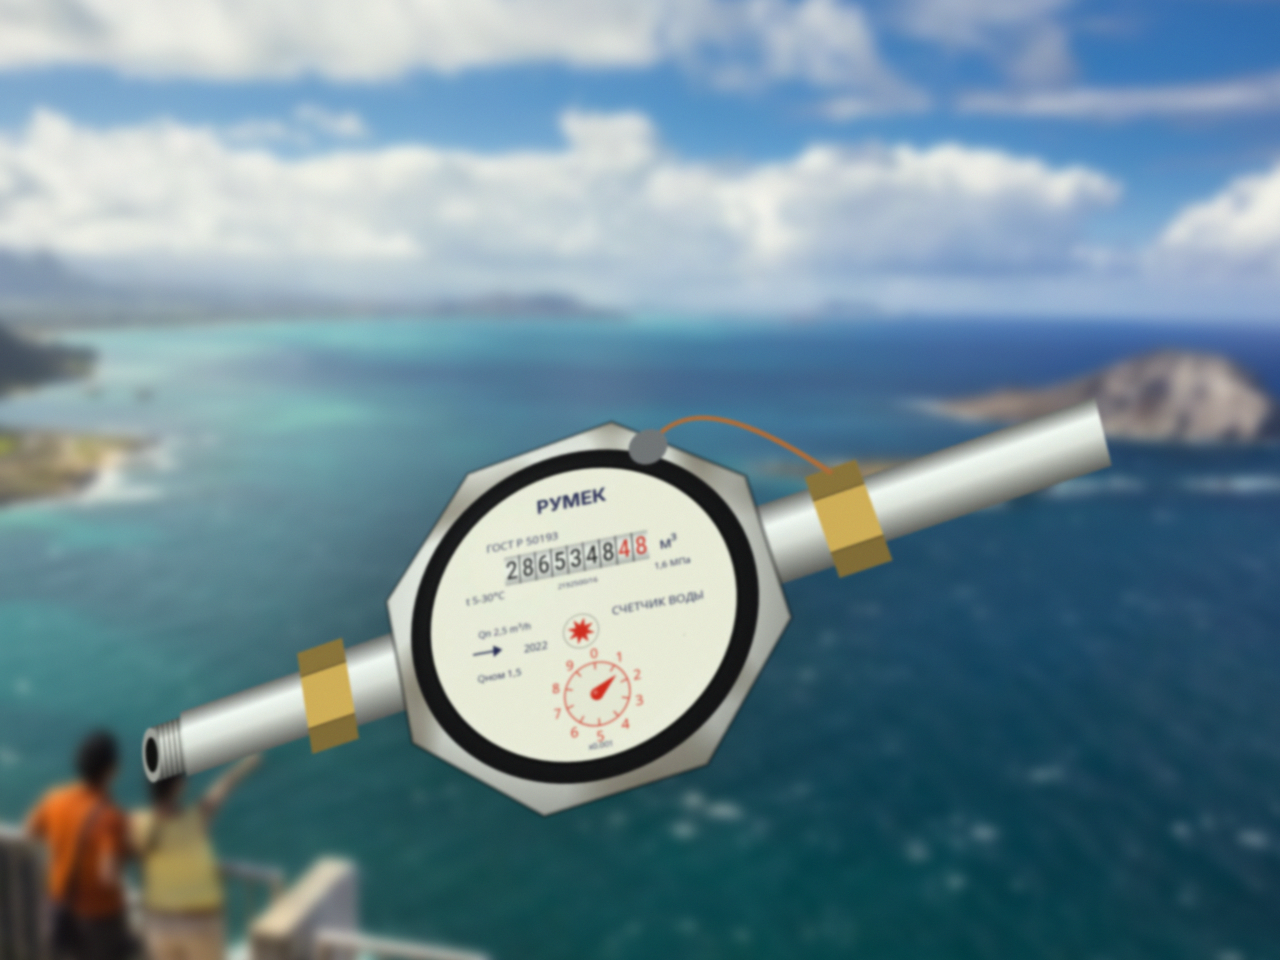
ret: 2865348.481 (m³)
